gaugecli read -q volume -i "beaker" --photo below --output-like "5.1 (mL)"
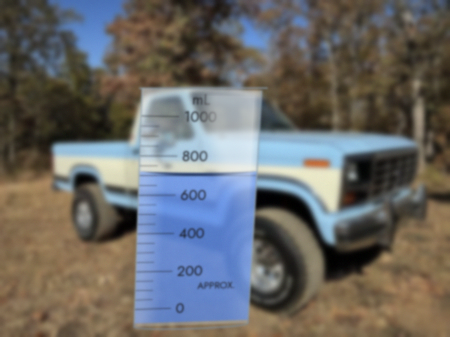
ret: 700 (mL)
